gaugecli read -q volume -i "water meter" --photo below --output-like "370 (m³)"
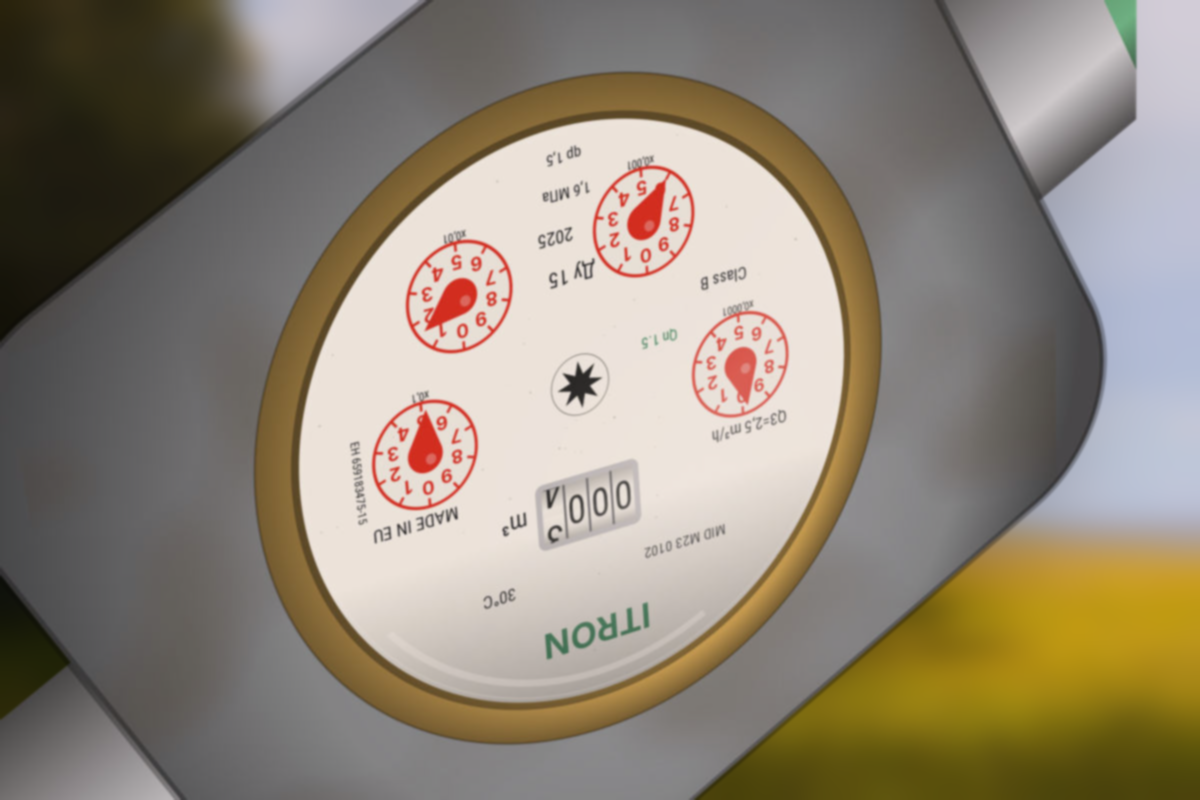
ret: 3.5159 (m³)
